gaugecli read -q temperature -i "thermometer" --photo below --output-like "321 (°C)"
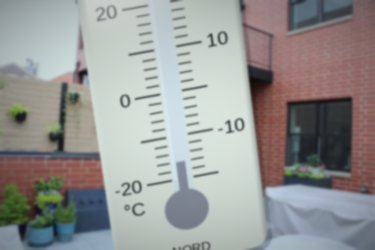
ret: -16 (°C)
